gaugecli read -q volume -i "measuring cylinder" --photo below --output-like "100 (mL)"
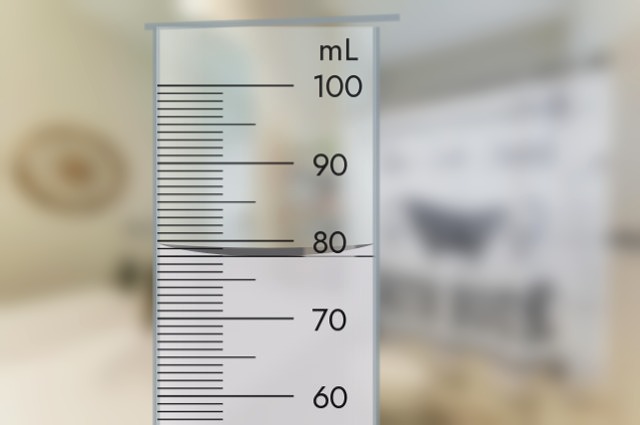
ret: 78 (mL)
